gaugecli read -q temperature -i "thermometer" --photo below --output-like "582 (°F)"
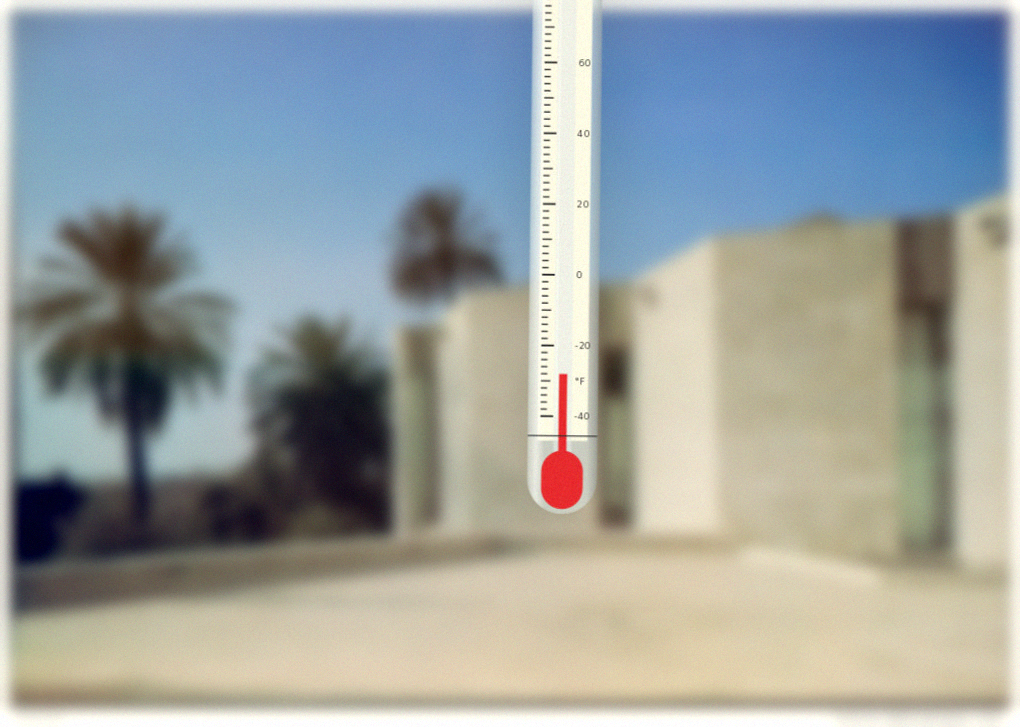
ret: -28 (°F)
